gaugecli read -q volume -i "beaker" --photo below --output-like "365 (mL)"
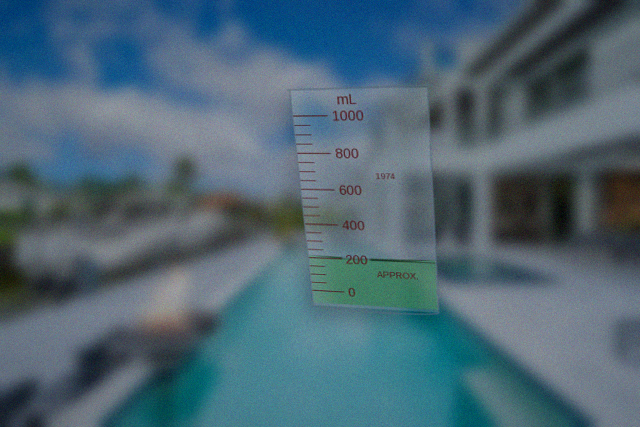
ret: 200 (mL)
